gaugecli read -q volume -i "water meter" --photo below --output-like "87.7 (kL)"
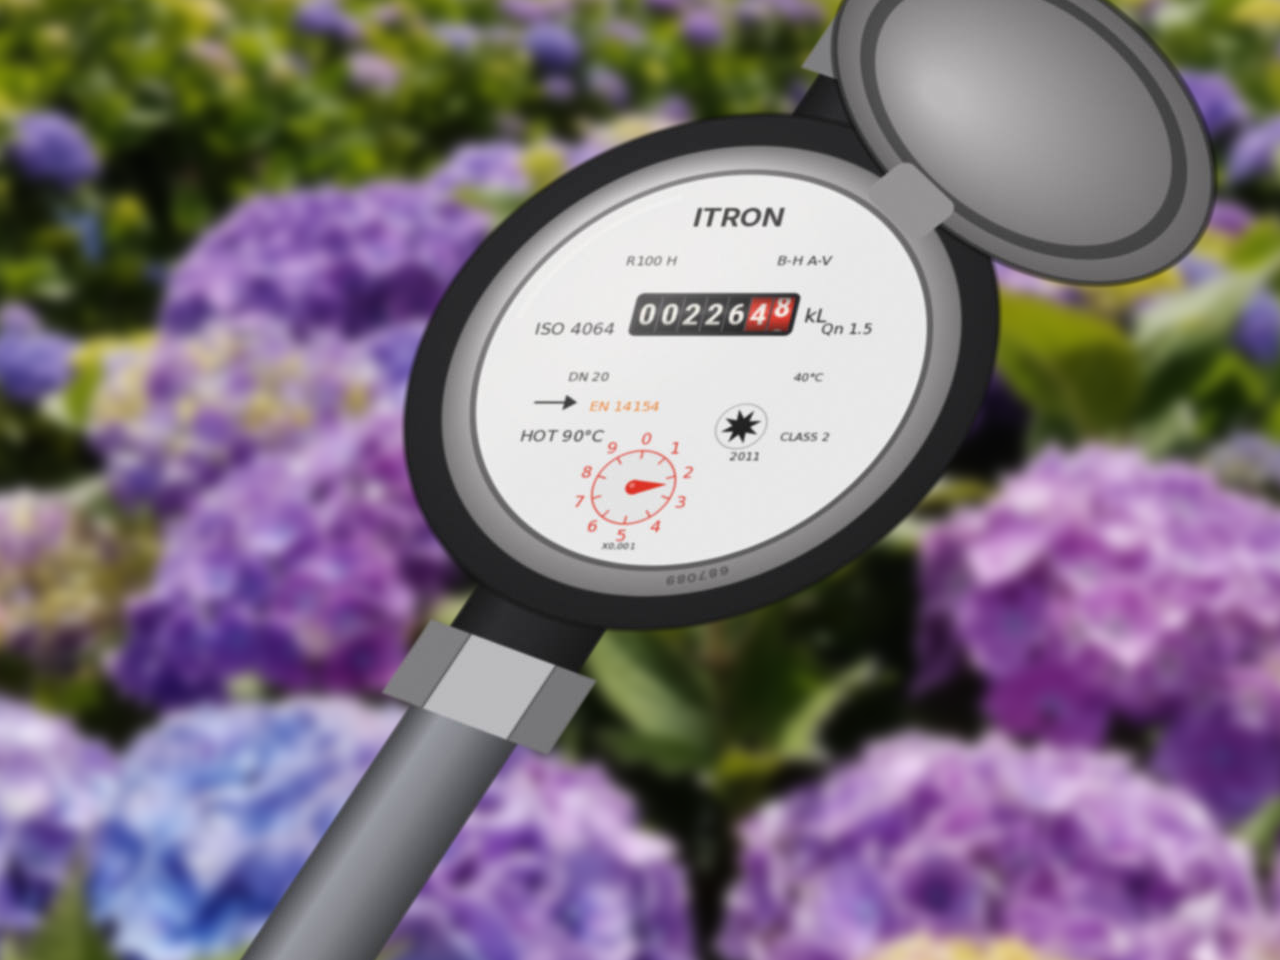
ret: 226.482 (kL)
